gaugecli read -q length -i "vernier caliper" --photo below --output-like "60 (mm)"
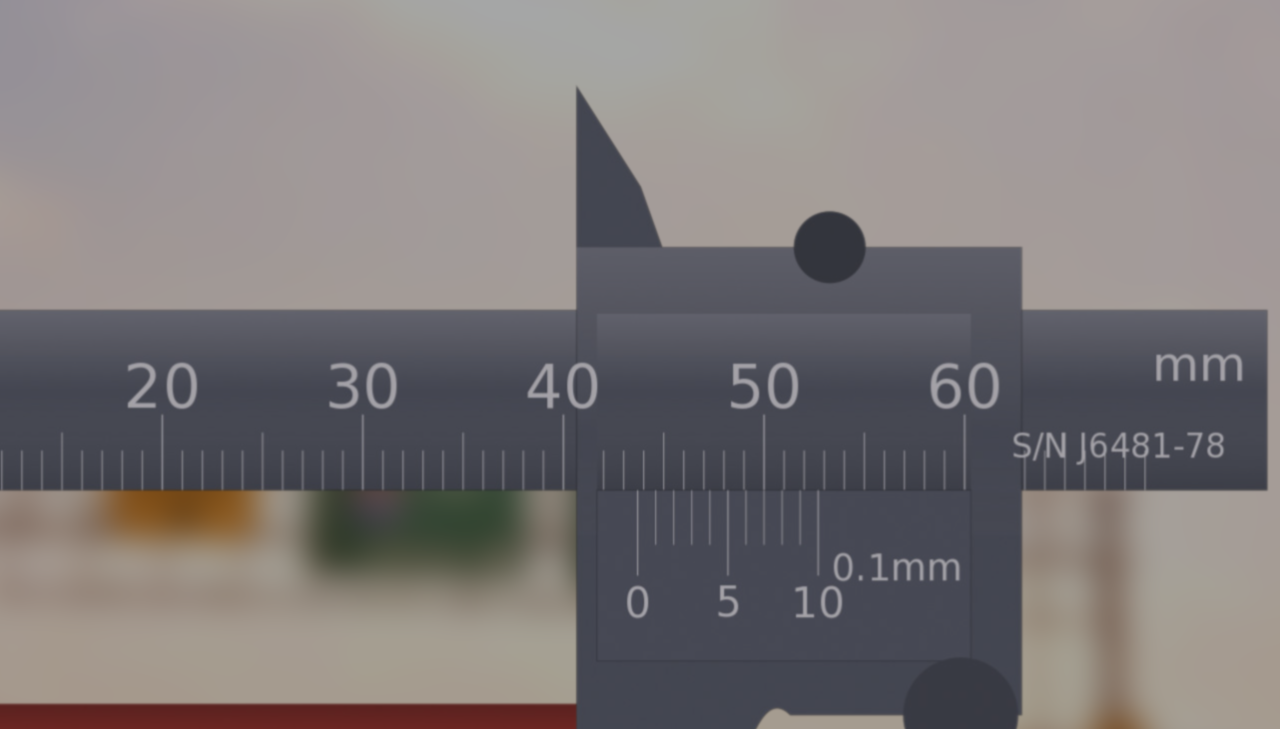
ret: 43.7 (mm)
